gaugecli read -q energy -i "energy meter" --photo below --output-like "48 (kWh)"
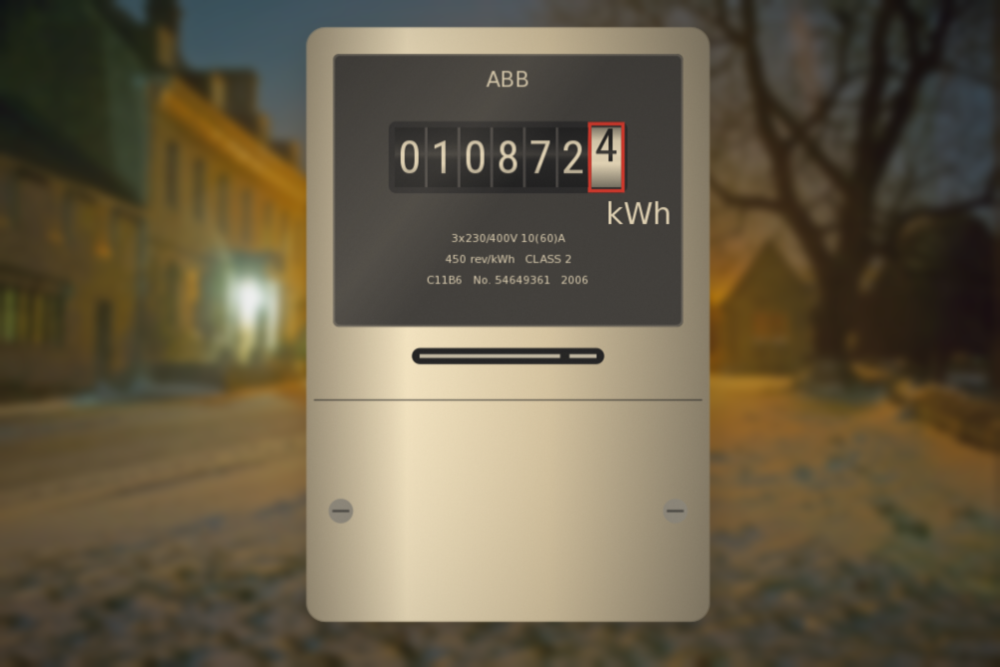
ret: 10872.4 (kWh)
